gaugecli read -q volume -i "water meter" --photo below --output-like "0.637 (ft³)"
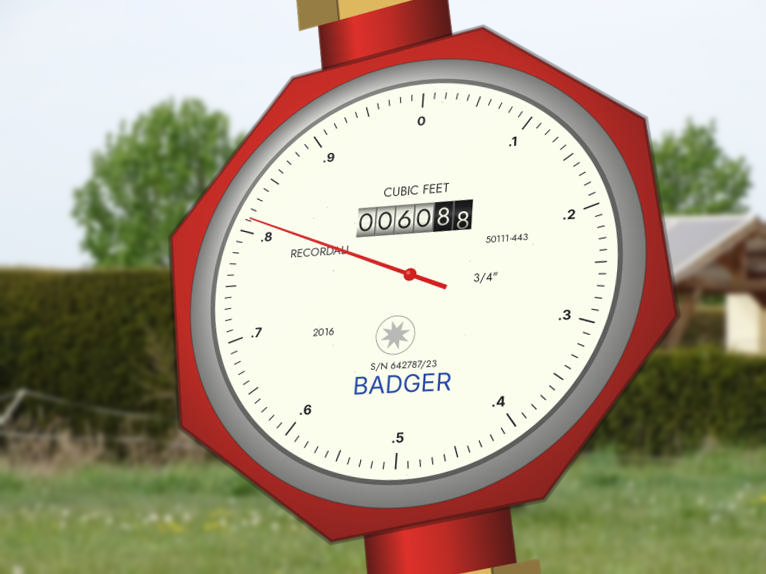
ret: 6087.81 (ft³)
